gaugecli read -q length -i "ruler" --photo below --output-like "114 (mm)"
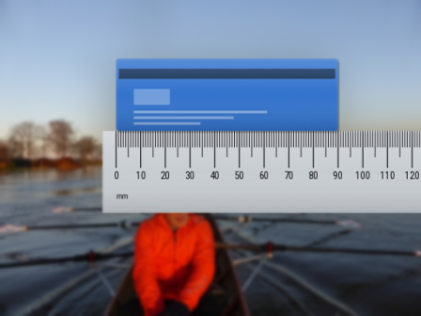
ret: 90 (mm)
